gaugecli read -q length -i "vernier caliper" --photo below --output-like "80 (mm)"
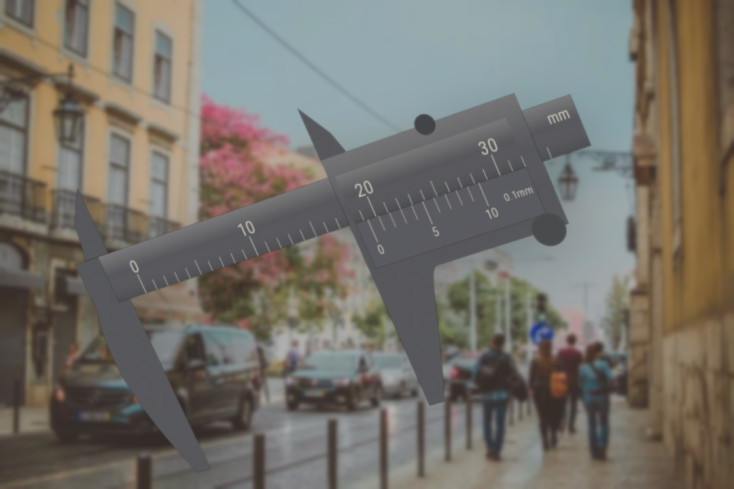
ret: 19.3 (mm)
